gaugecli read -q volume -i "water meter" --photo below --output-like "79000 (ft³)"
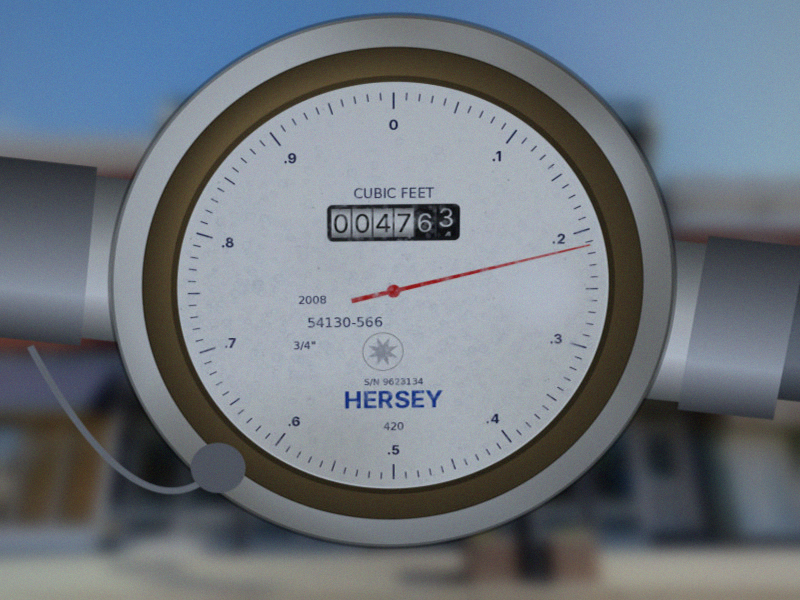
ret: 4763.21 (ft³)
